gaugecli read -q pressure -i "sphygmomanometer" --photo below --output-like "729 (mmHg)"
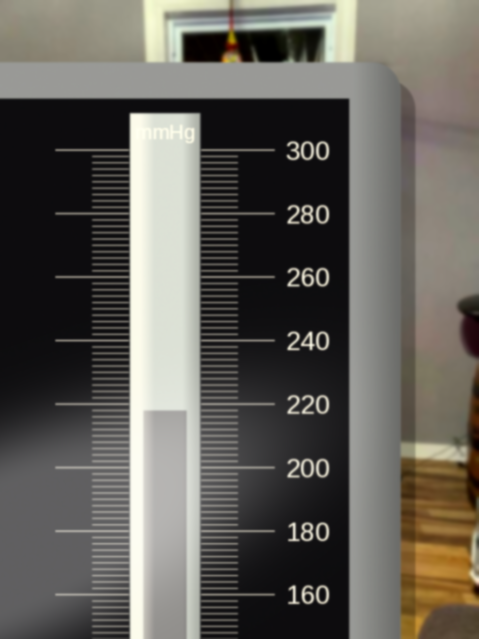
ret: 218 (mmHg)
